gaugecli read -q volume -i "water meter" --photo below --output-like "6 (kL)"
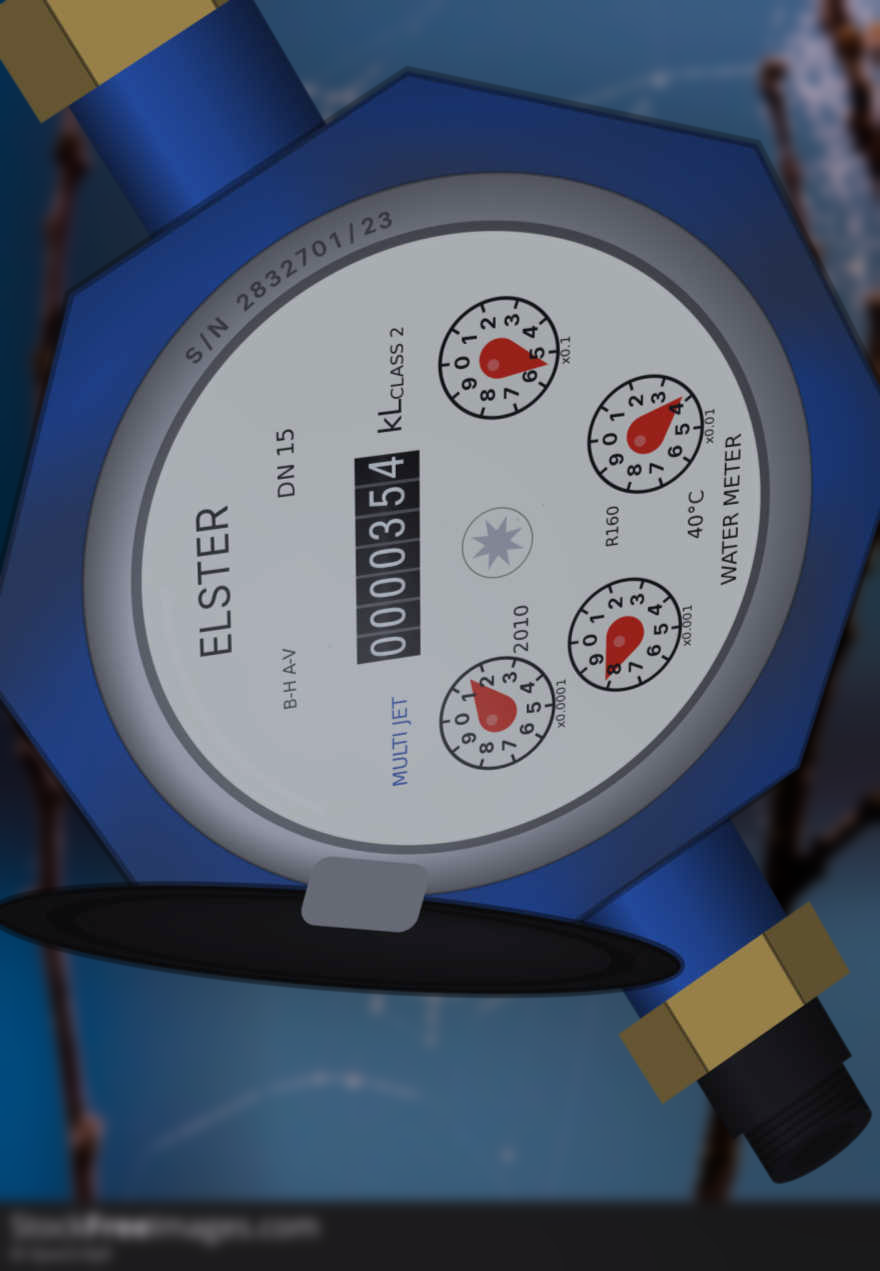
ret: 354.5381 (kL)
